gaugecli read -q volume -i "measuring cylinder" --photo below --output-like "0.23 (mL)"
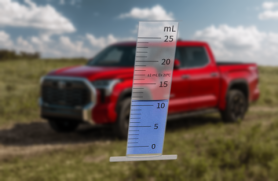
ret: 11 (mL)
